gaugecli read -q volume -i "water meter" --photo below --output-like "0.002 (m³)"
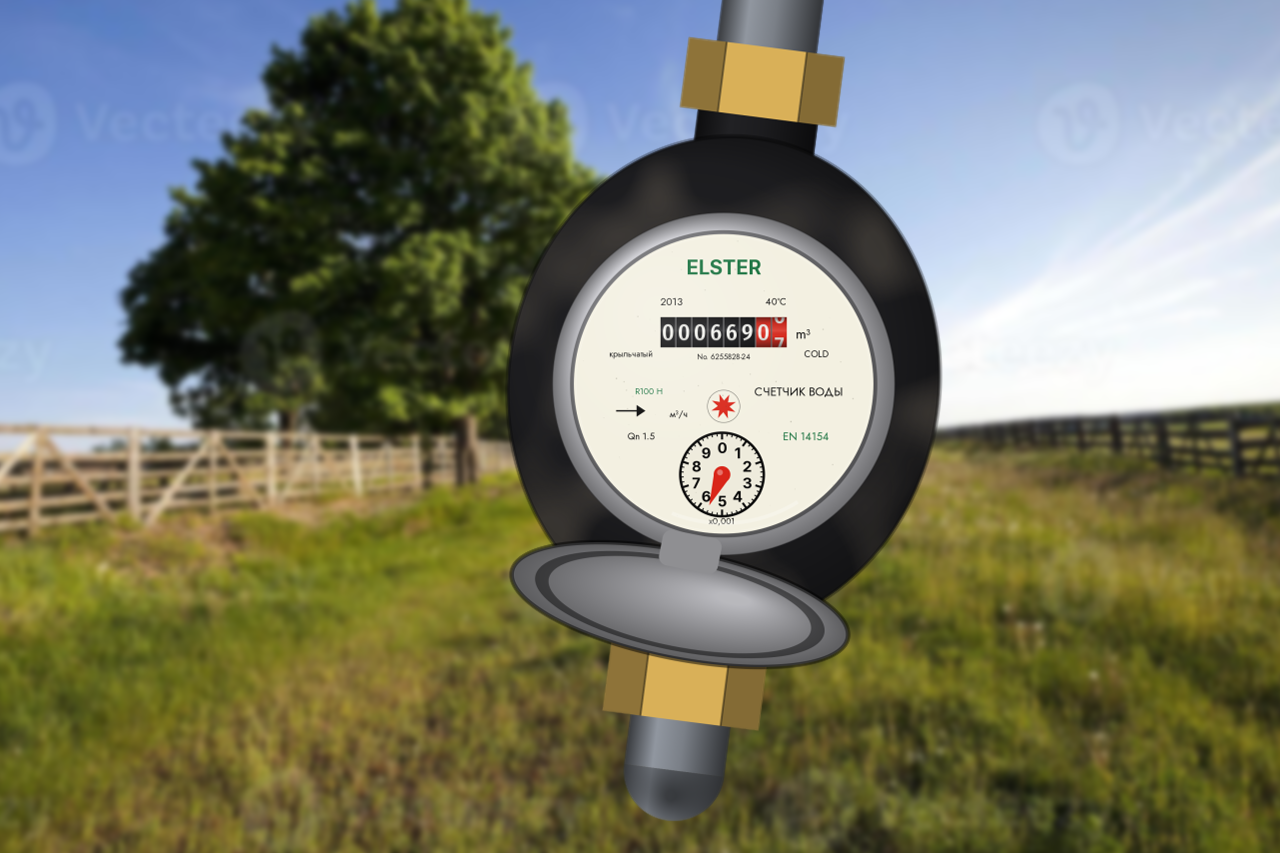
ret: 669.065 (m³)
